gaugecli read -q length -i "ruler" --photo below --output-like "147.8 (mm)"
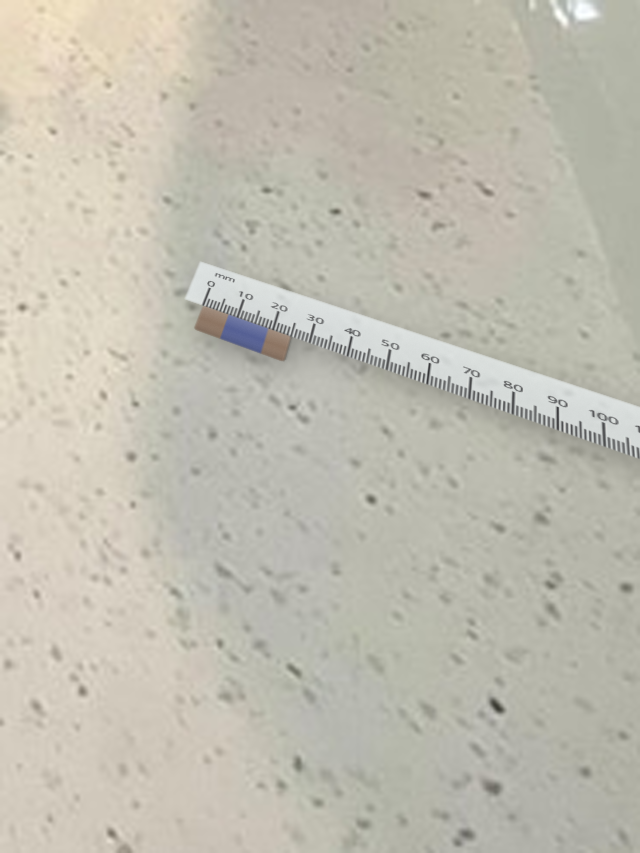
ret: 25 (mm)
